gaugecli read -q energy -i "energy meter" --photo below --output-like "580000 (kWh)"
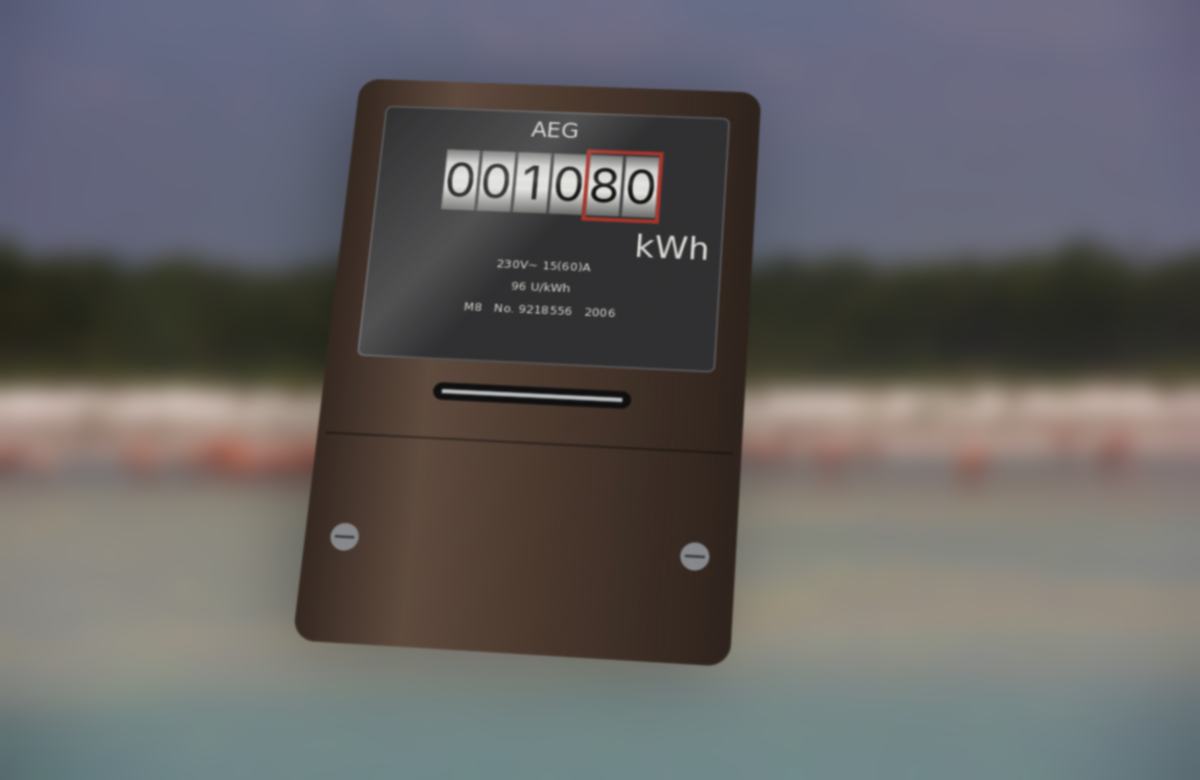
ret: 10.80 (kWh)
